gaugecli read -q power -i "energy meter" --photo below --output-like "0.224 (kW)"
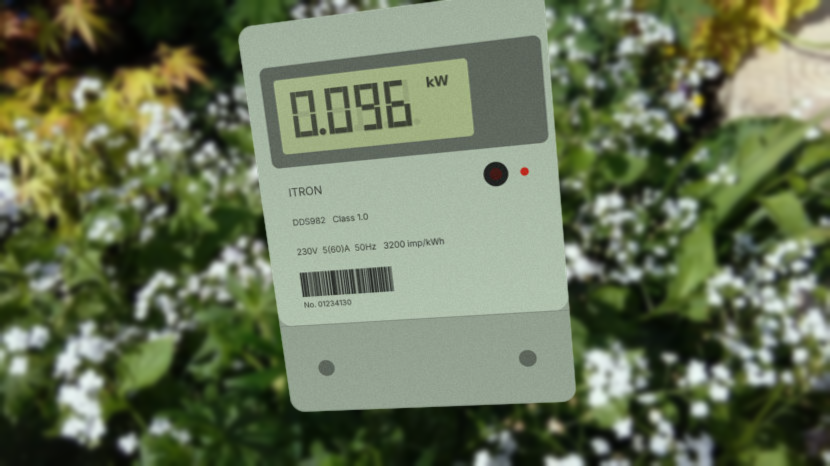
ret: 0.096 (kW)
